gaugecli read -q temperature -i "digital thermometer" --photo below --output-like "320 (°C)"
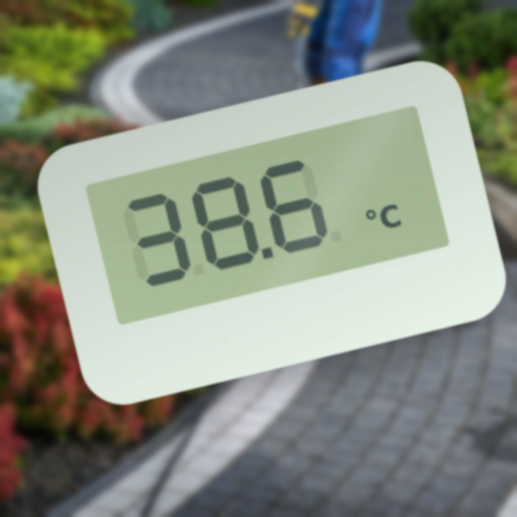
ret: 38.6 (°C)
